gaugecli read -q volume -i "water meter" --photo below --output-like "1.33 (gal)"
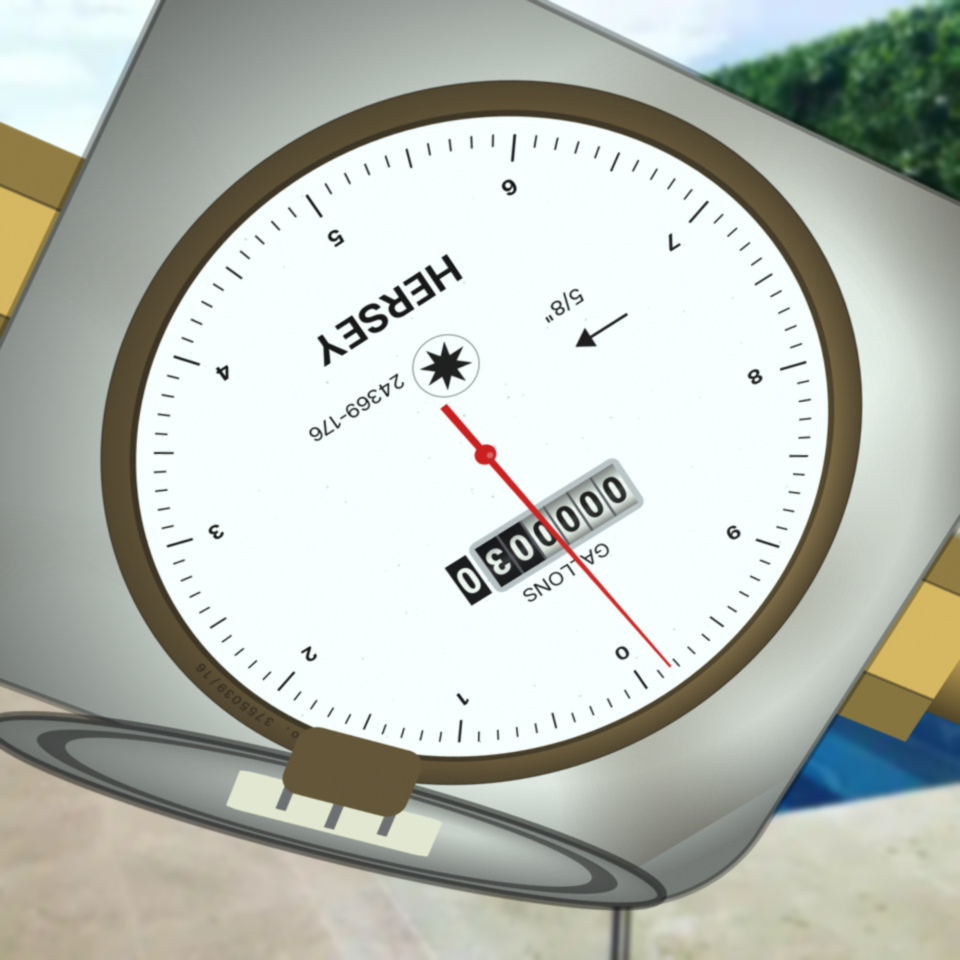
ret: 29.8 (gal)
